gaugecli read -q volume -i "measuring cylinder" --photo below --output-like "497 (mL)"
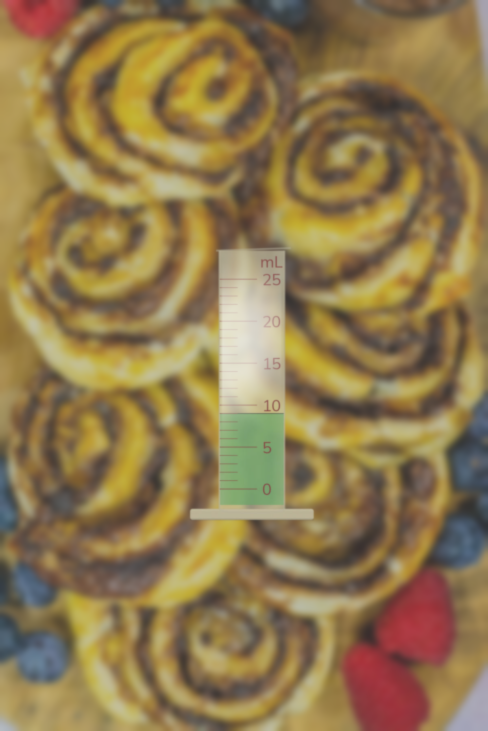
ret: 9 (mL)
